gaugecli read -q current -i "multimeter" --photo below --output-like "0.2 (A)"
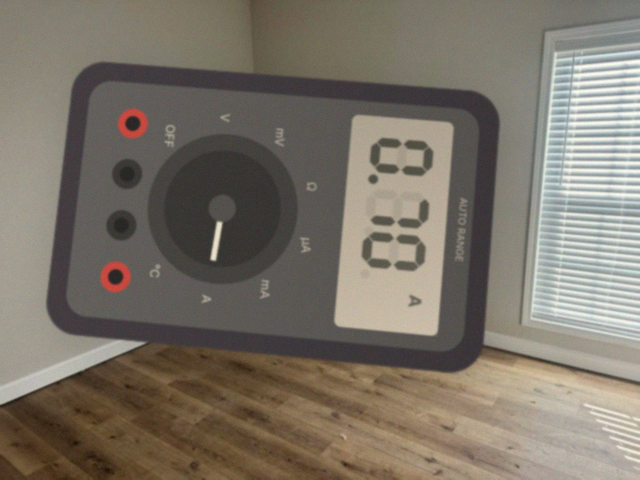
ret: 0.70 (A)
